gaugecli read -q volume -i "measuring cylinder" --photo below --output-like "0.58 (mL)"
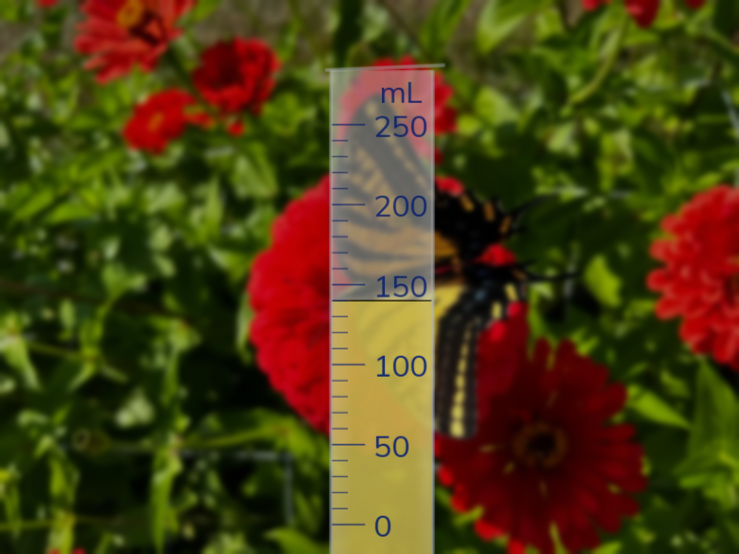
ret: 140 (mL)
